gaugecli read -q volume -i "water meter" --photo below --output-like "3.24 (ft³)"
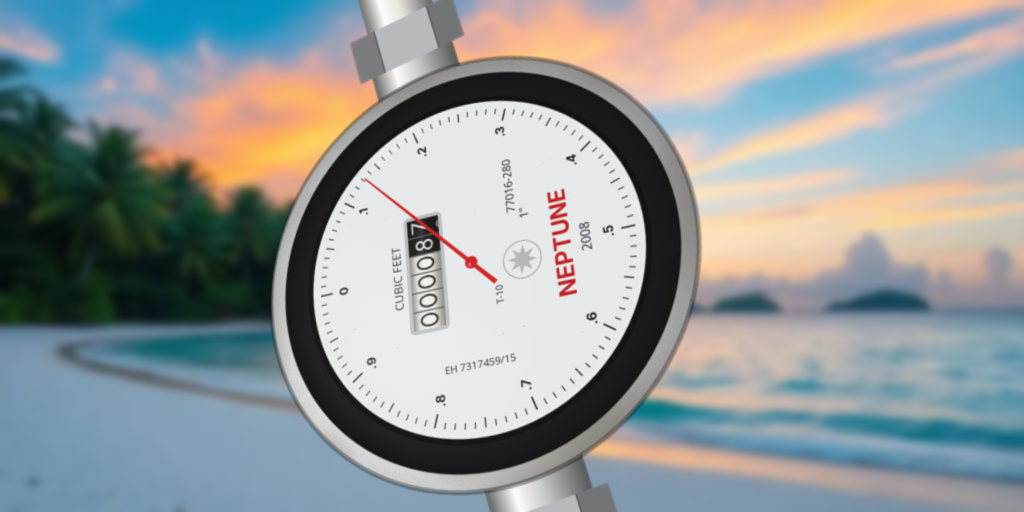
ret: 87.13 (ft³)
